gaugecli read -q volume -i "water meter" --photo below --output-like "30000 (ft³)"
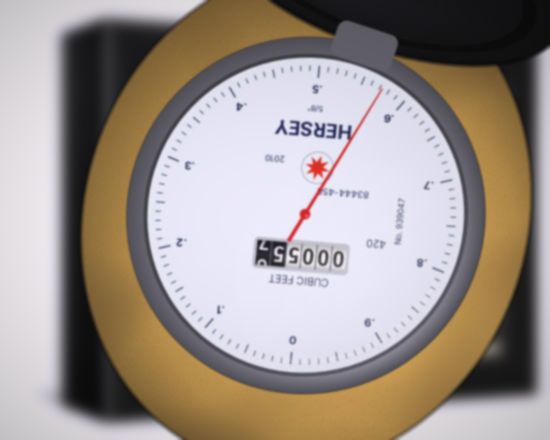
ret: 556.57 (ft³)
